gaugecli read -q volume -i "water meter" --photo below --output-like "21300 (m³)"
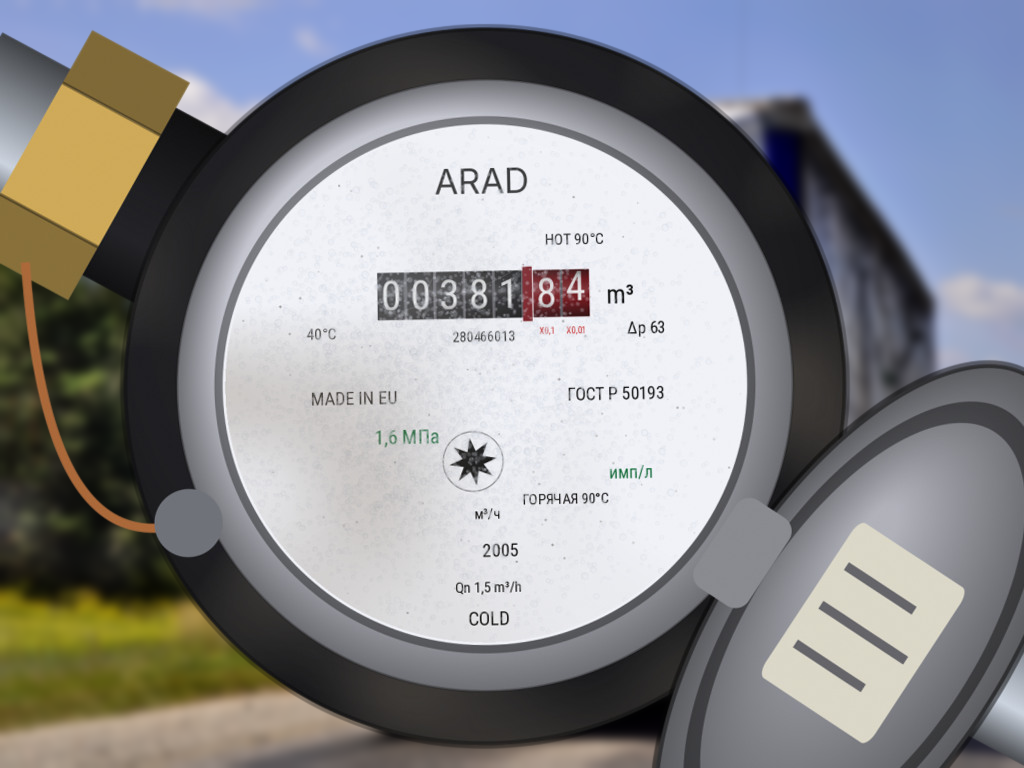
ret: 381.84 (m³)
